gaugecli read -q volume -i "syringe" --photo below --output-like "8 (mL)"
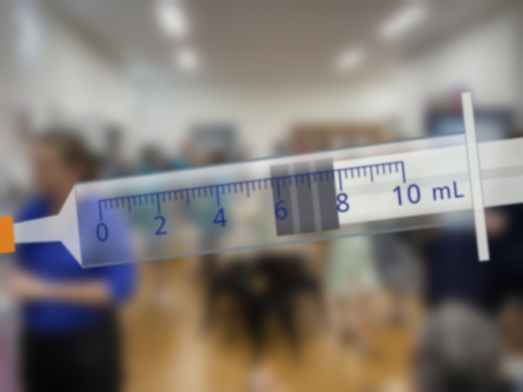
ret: 5.8 (mL)
